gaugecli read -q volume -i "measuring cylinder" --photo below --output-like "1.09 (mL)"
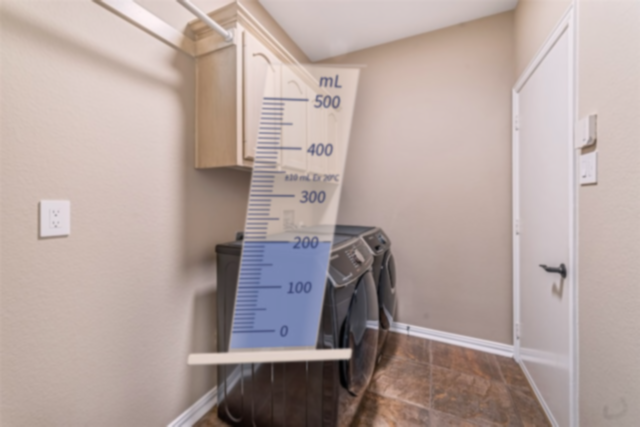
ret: 200 (mL)
